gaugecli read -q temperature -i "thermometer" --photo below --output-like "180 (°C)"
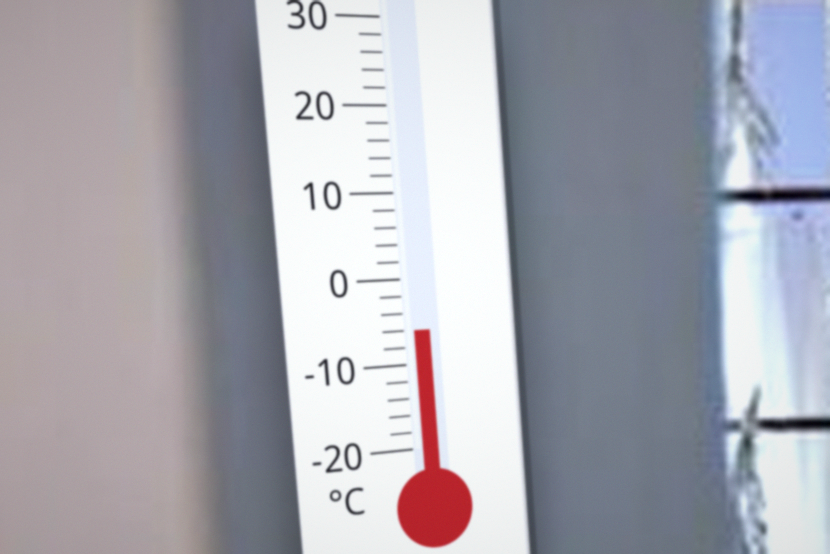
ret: -6 (°C)
